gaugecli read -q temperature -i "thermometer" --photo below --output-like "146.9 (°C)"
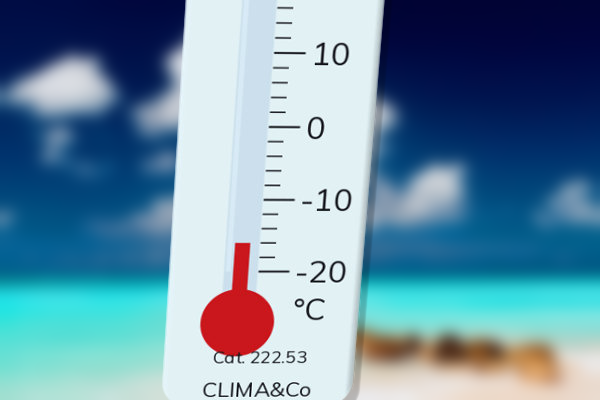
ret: -16 (°C)
